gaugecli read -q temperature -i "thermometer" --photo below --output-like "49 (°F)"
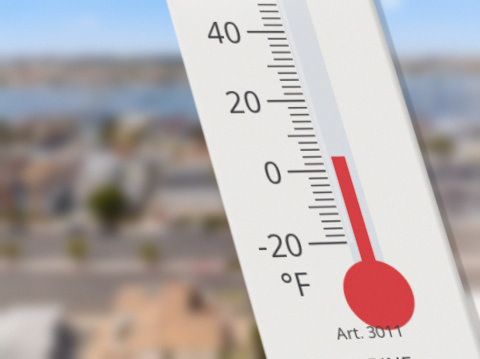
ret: 4 (°F)
